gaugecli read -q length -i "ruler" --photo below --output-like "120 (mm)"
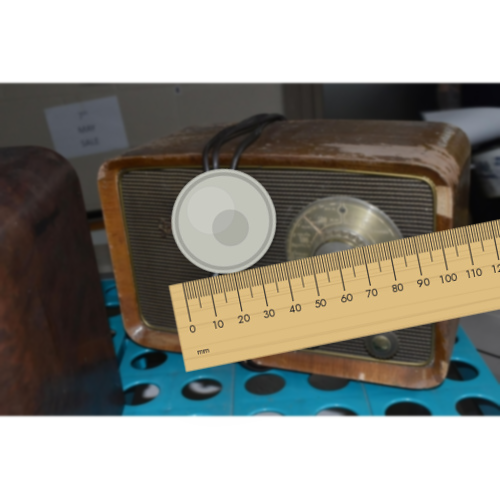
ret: 40 (mm)
